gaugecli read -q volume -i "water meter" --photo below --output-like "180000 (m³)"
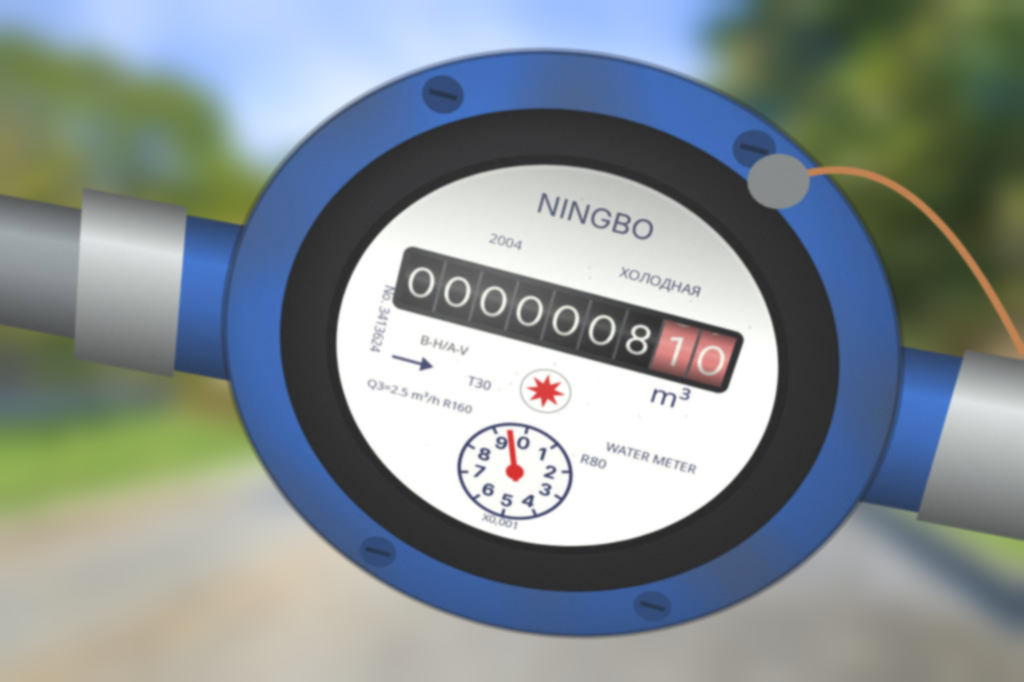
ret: 8.099 (m³)
